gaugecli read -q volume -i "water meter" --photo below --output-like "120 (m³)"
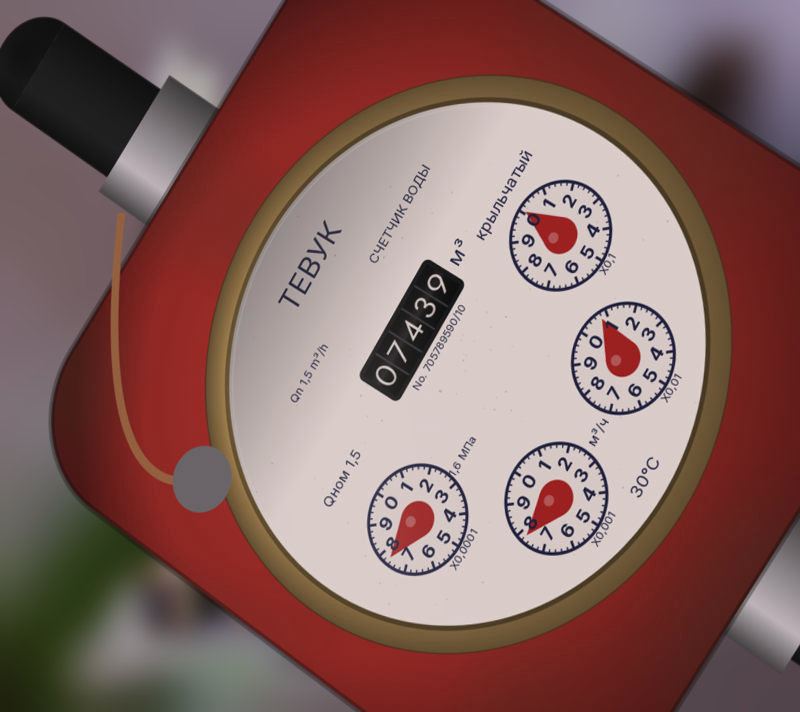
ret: 7439.0077 (m³)
